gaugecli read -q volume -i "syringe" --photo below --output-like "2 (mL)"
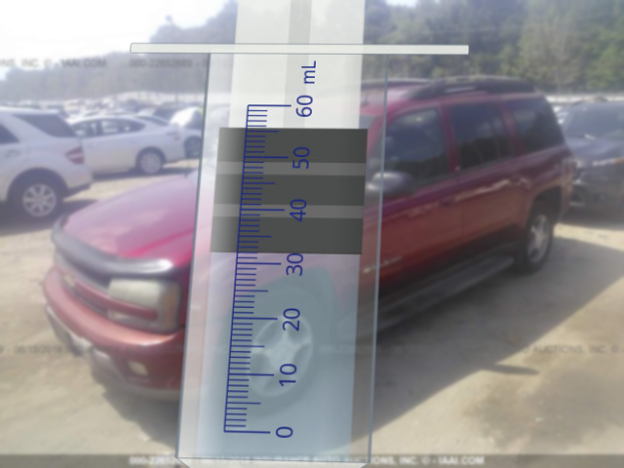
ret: 32 (mL)
